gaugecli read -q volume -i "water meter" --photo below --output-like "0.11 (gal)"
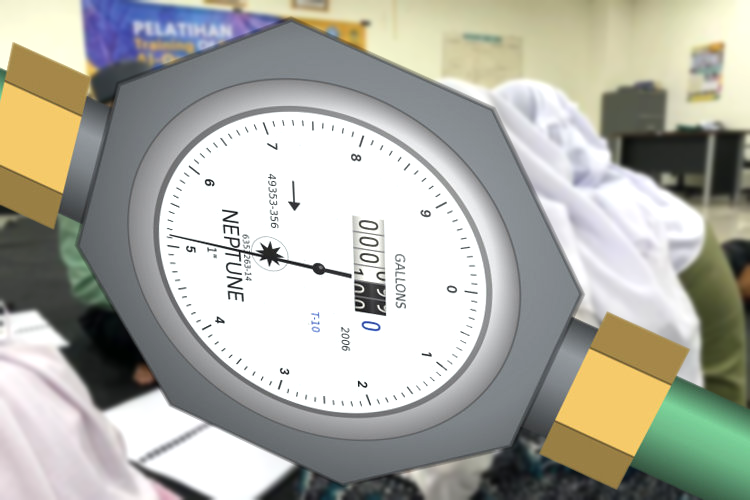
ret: 995.1 (gal)
